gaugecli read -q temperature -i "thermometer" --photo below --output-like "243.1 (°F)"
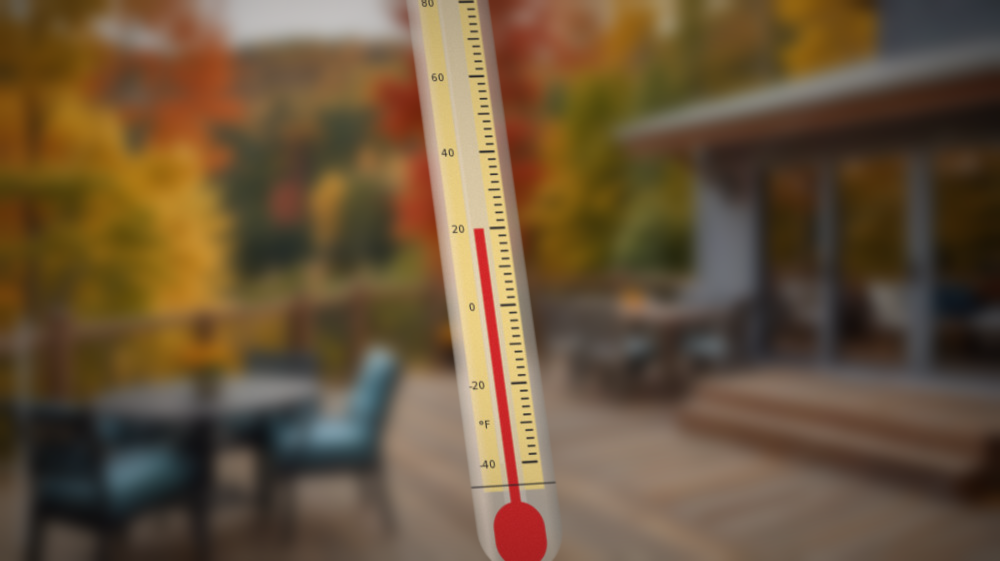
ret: 20 (°F)
